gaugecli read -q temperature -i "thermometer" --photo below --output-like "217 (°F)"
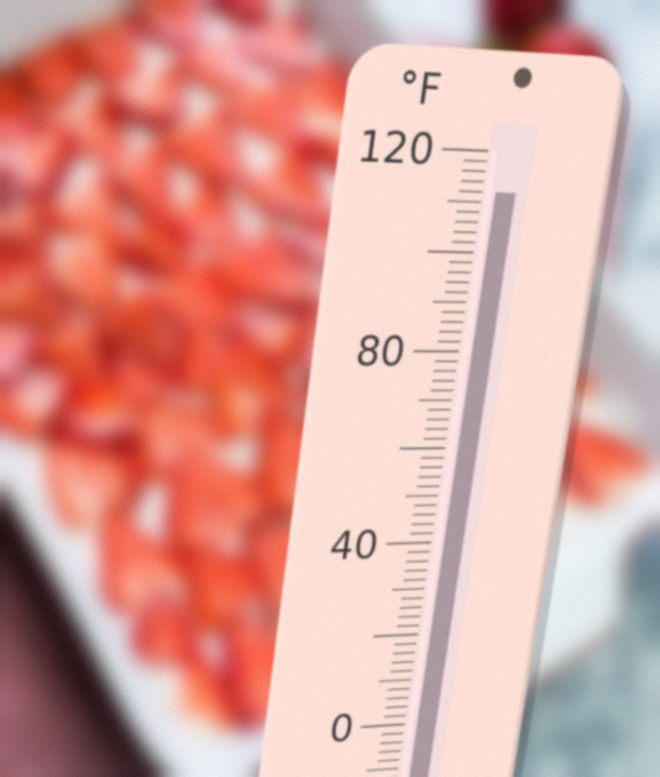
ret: 112 (°F)
